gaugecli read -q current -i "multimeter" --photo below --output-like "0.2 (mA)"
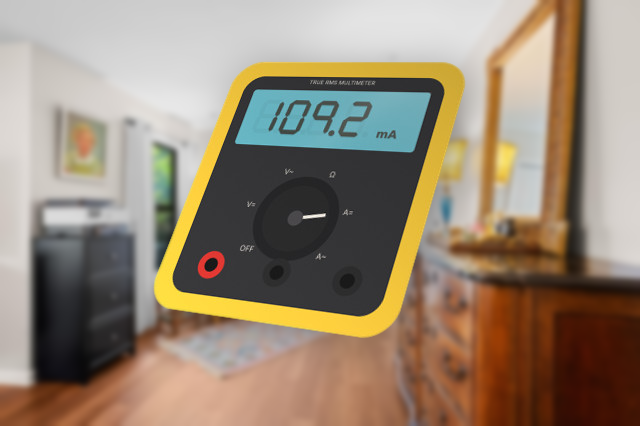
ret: 109.2 (mA)
